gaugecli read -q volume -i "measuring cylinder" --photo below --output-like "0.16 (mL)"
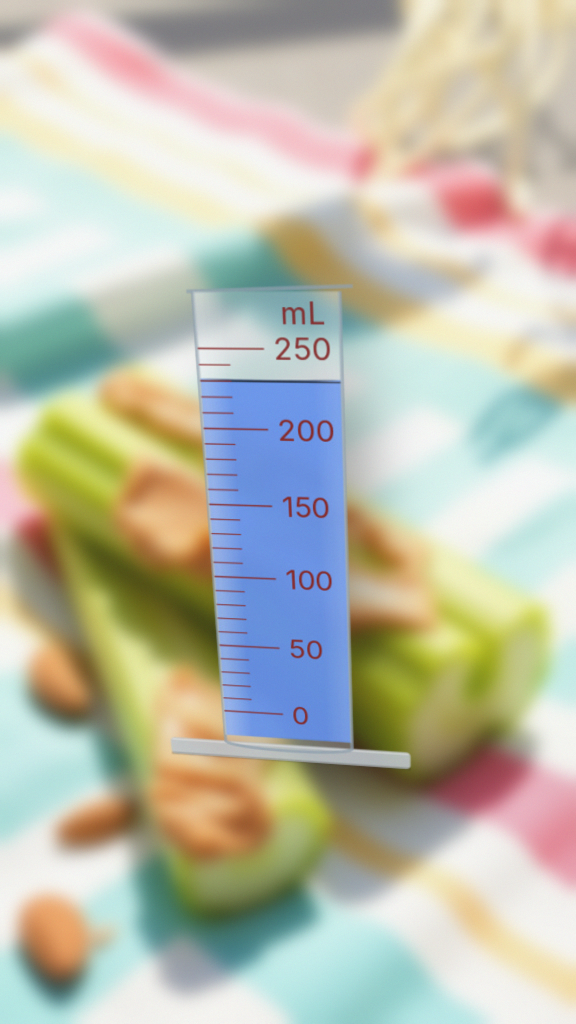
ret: 230 (mL)
